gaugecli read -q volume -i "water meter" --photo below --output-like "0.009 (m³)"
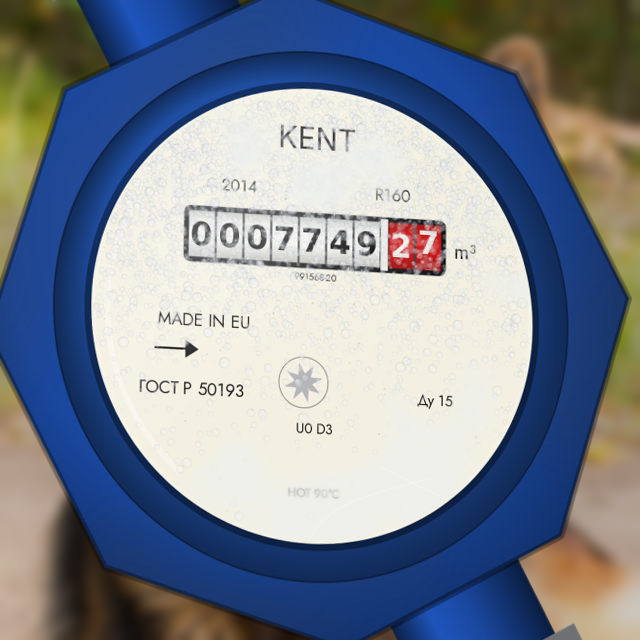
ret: 7749.27 (m³)
